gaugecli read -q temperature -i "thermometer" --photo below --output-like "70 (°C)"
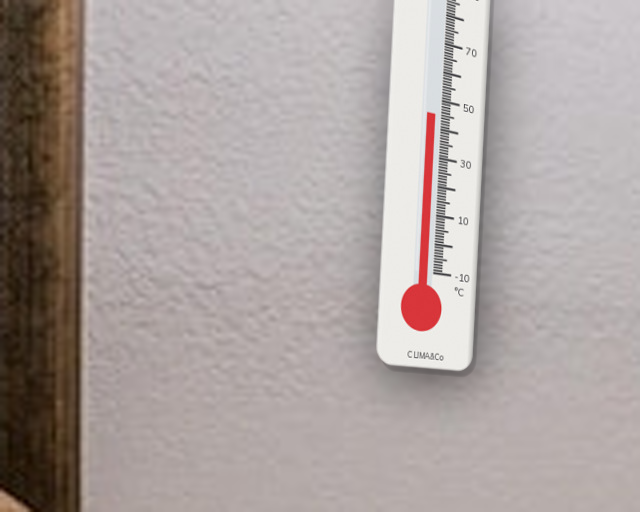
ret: 45 (°C)
